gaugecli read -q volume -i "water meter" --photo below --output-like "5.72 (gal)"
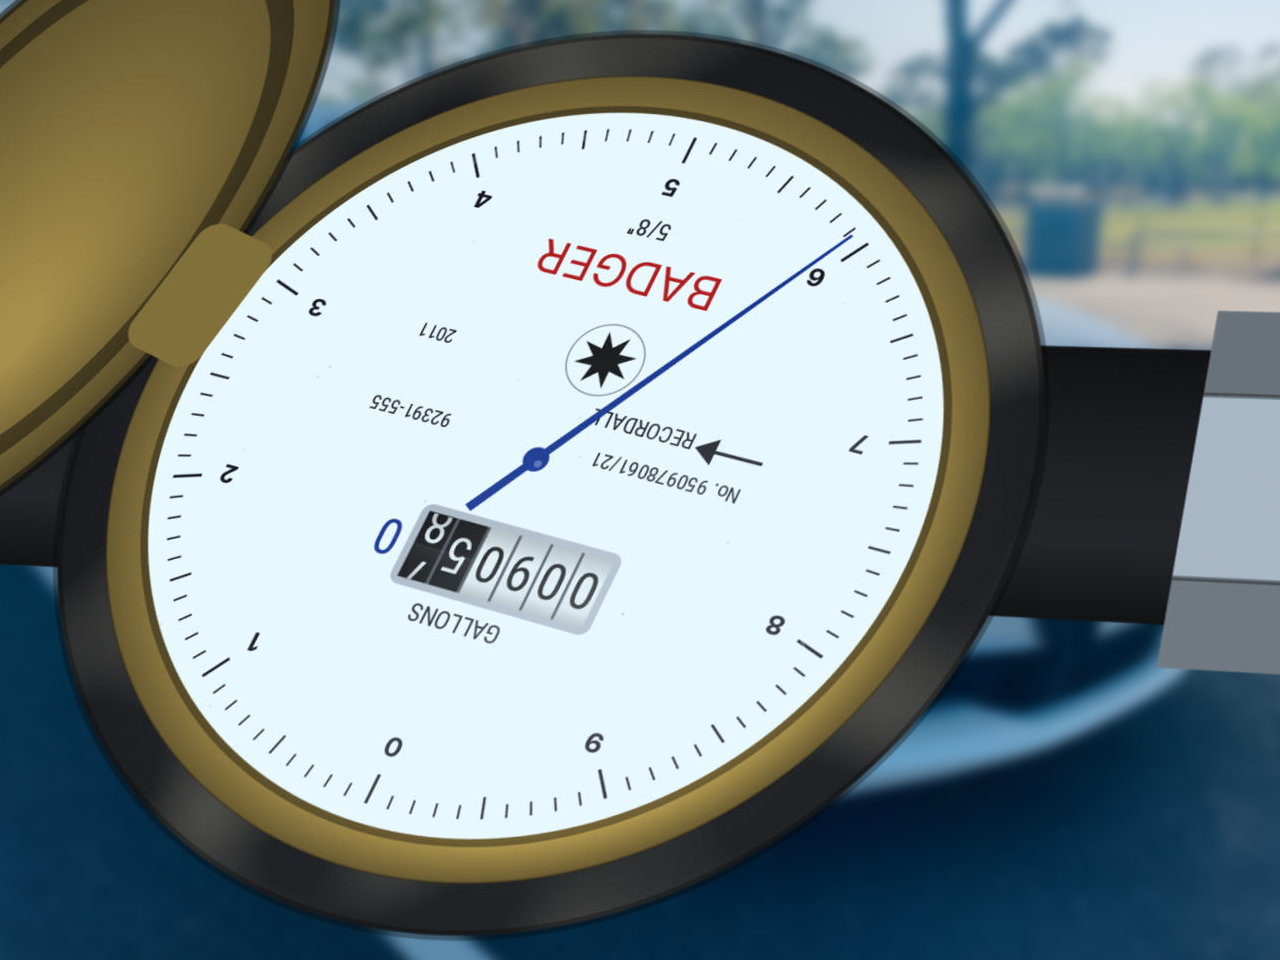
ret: 90575.9 (gal)
